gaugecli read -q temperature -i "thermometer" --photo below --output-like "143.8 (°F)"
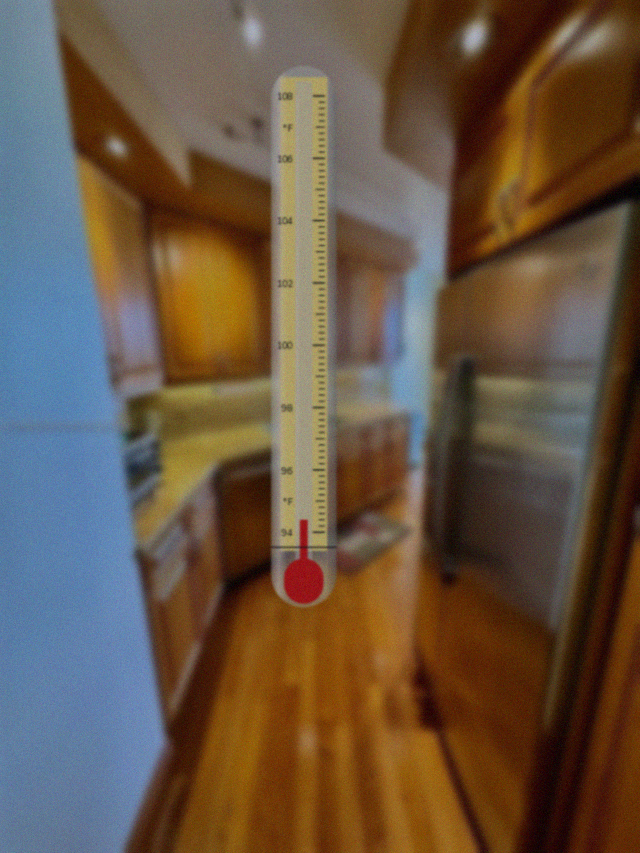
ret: 94.4 (°F)
